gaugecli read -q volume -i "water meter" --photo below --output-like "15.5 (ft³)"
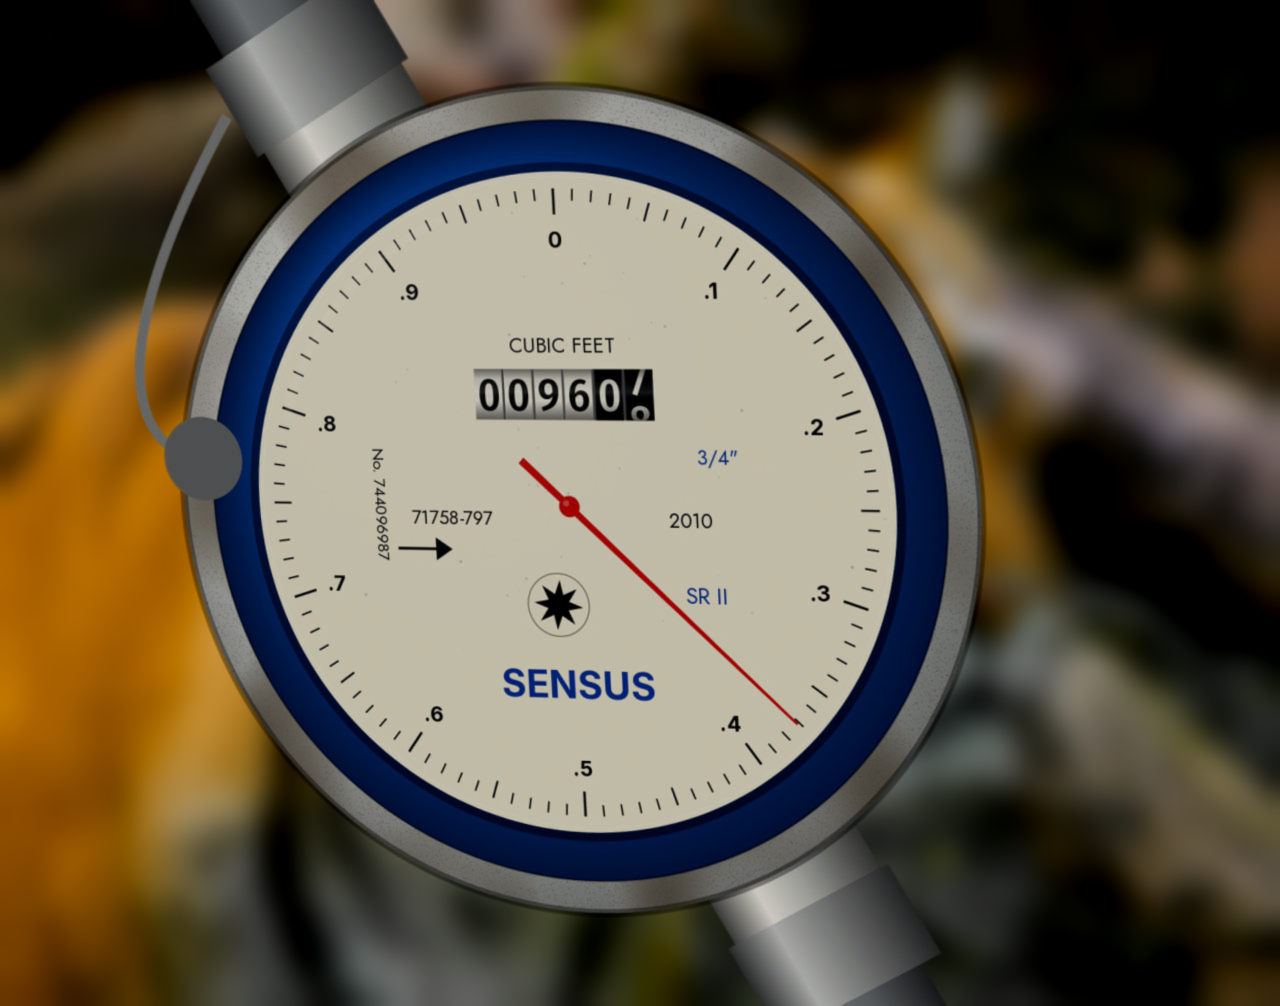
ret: 9607.37 (ft³)
